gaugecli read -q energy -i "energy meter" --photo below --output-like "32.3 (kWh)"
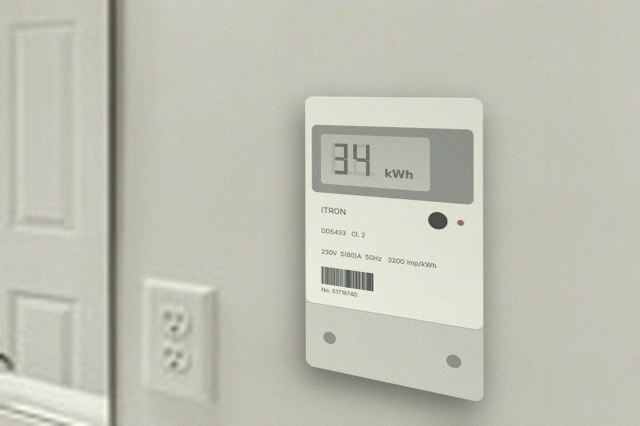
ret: 34 (kWh)
